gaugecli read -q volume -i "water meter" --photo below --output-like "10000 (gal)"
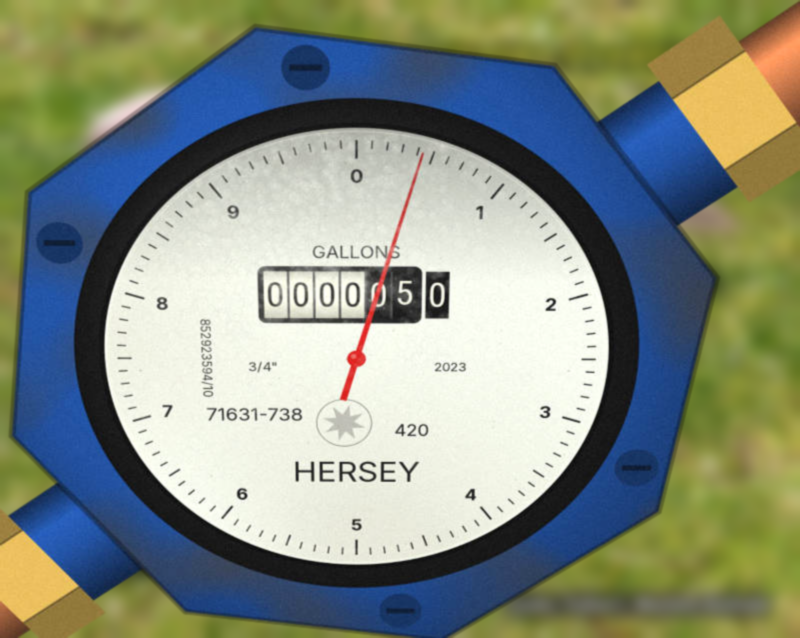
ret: 50.4 (gal)
